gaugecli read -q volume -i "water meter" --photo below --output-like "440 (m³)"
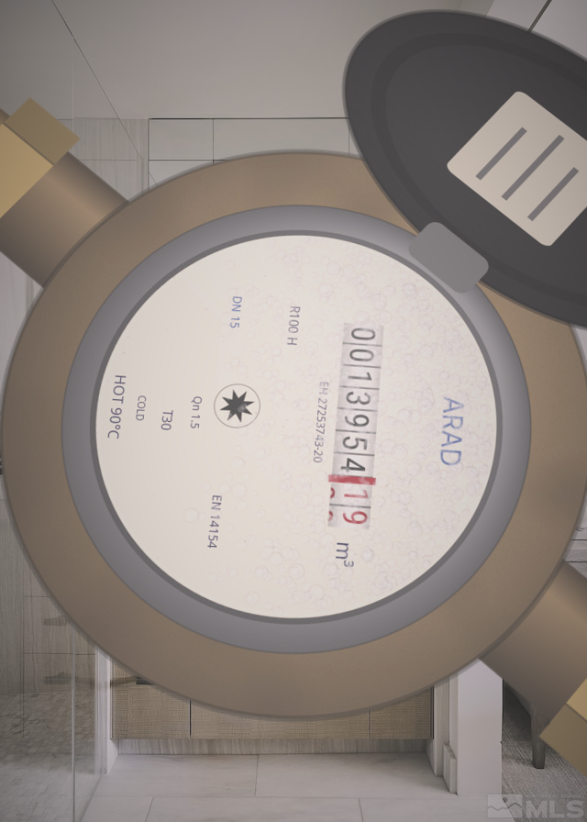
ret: 13954.19 (m³)
